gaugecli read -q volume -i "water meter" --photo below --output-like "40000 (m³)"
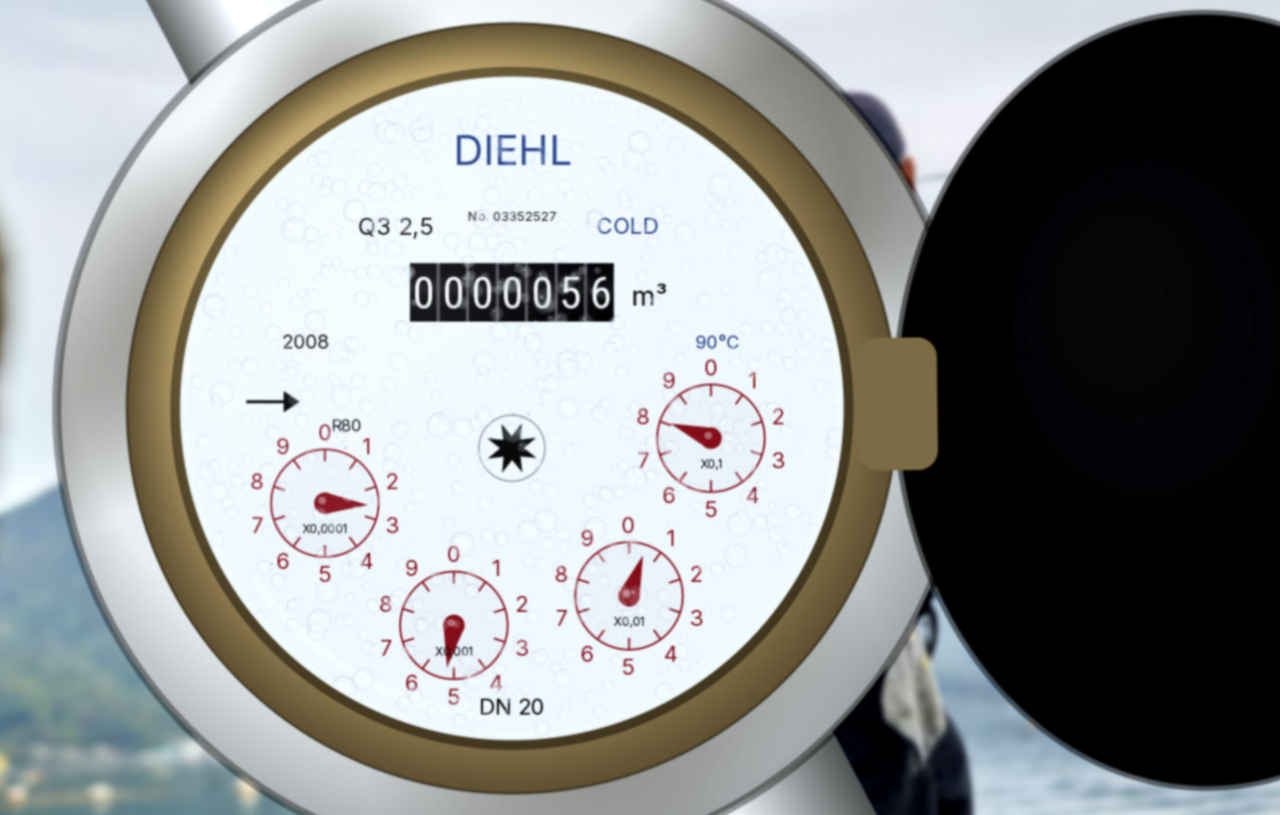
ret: 56.8052 (m³)
